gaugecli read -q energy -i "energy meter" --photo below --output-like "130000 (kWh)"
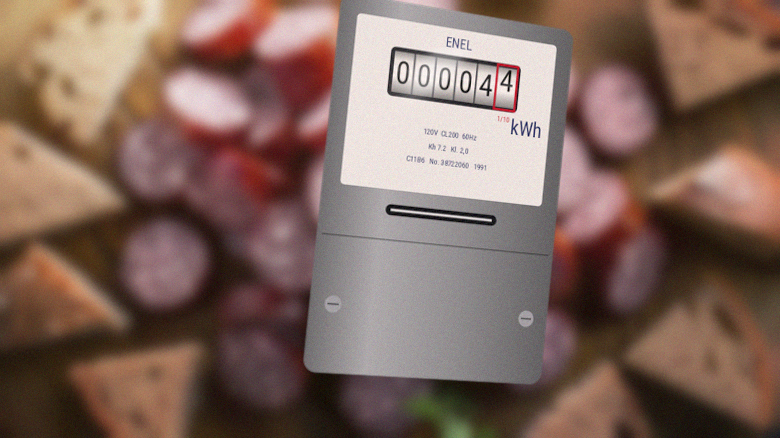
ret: 4.4 (kWh)
